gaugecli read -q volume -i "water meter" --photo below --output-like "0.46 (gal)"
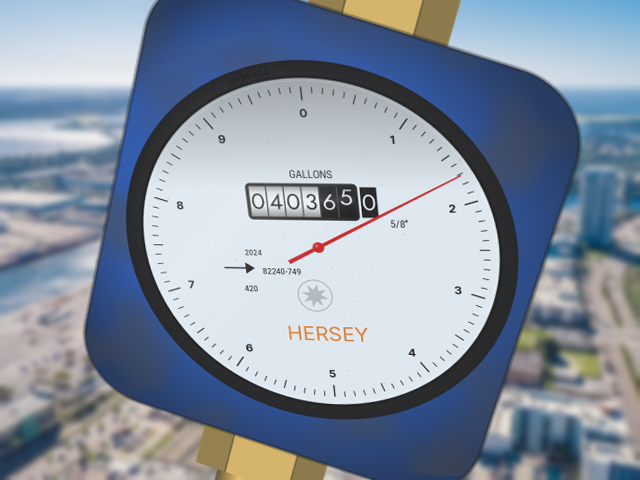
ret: 403651.7 (gal)
